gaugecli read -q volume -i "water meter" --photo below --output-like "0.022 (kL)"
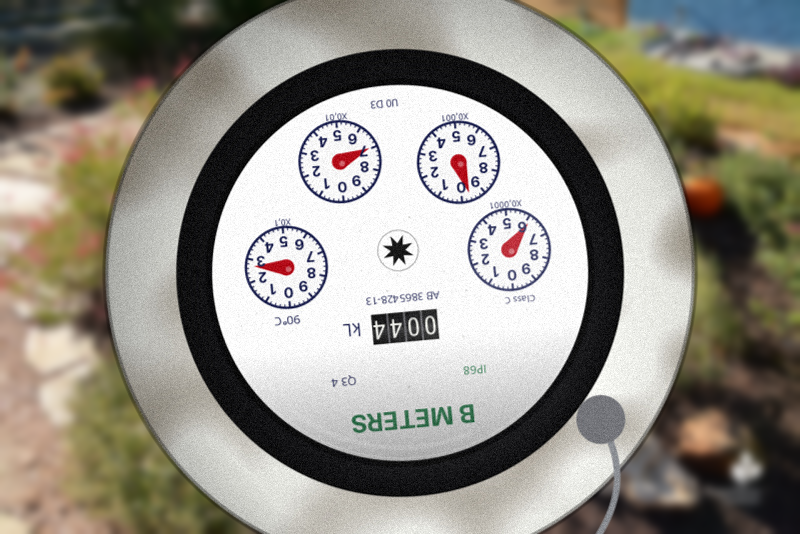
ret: 44.2696 (kL)
